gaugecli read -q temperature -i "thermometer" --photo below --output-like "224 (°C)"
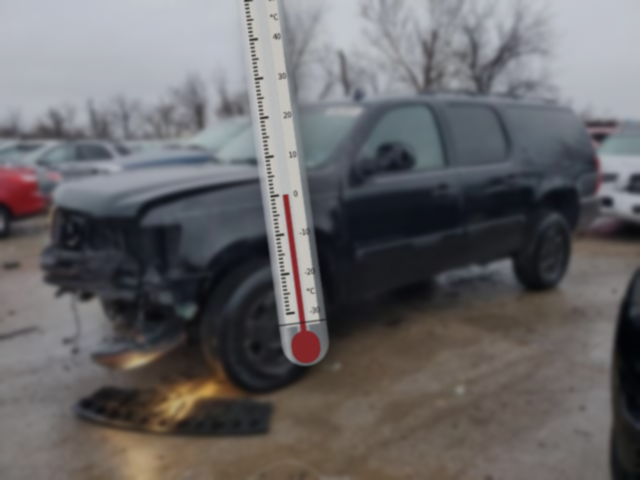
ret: 0 (°C)
